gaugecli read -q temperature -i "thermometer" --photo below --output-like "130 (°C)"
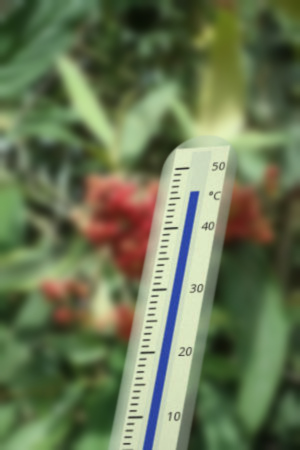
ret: 46 (°C)
